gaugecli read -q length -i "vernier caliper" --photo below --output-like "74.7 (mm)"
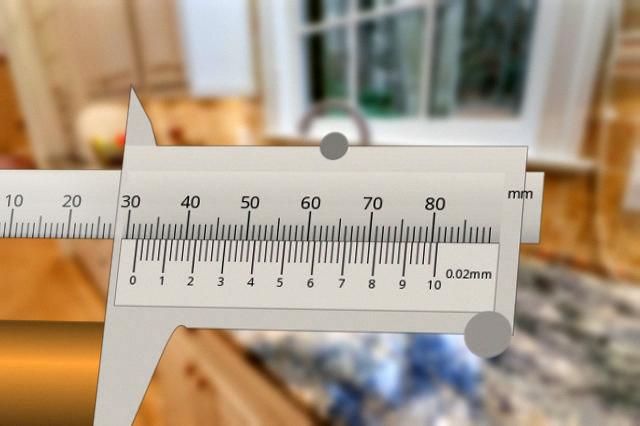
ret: 31.8 (mm)
